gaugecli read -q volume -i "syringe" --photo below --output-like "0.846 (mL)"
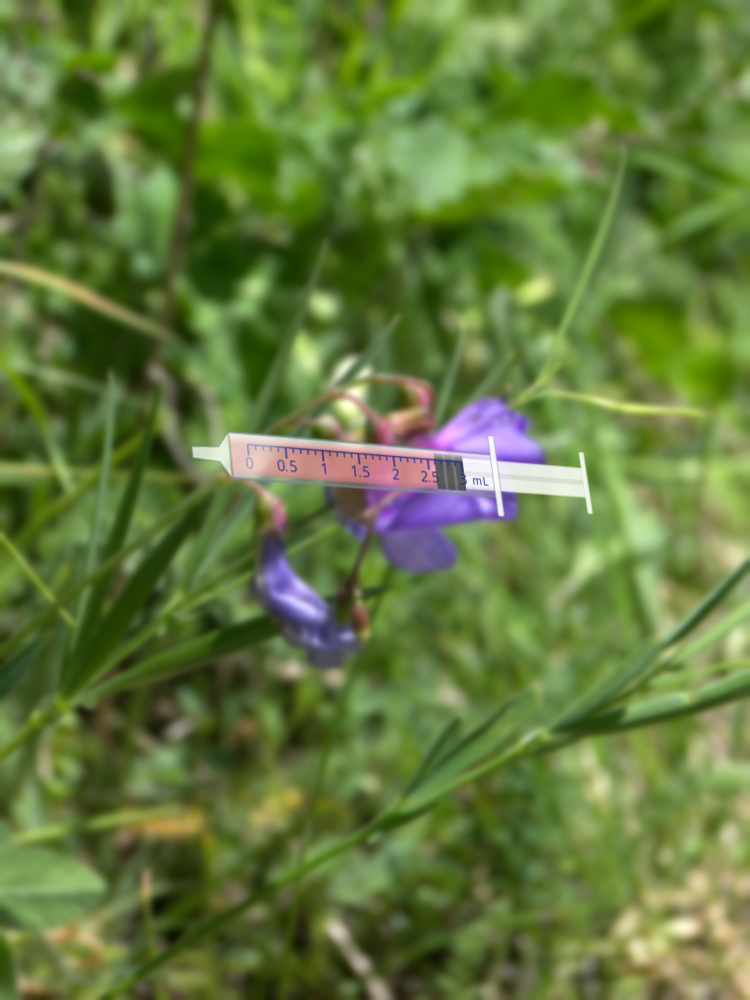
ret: 2.6 (mL)
